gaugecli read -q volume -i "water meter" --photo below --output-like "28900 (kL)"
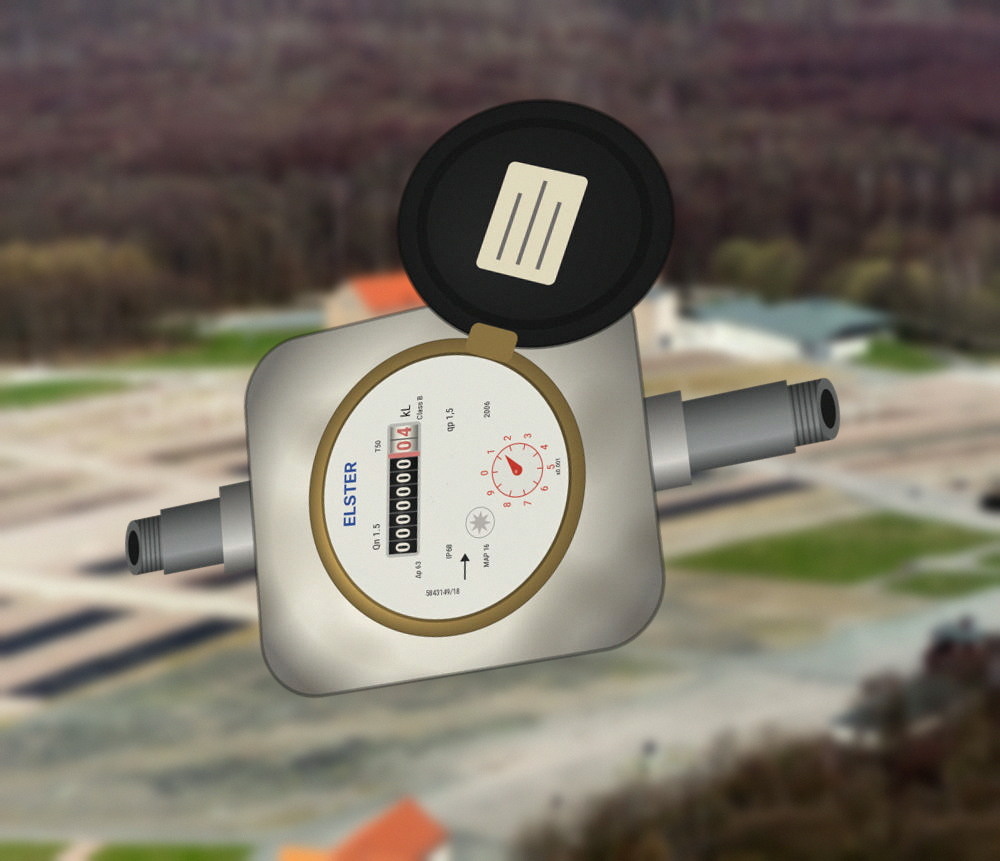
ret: 0.041 (kL)
